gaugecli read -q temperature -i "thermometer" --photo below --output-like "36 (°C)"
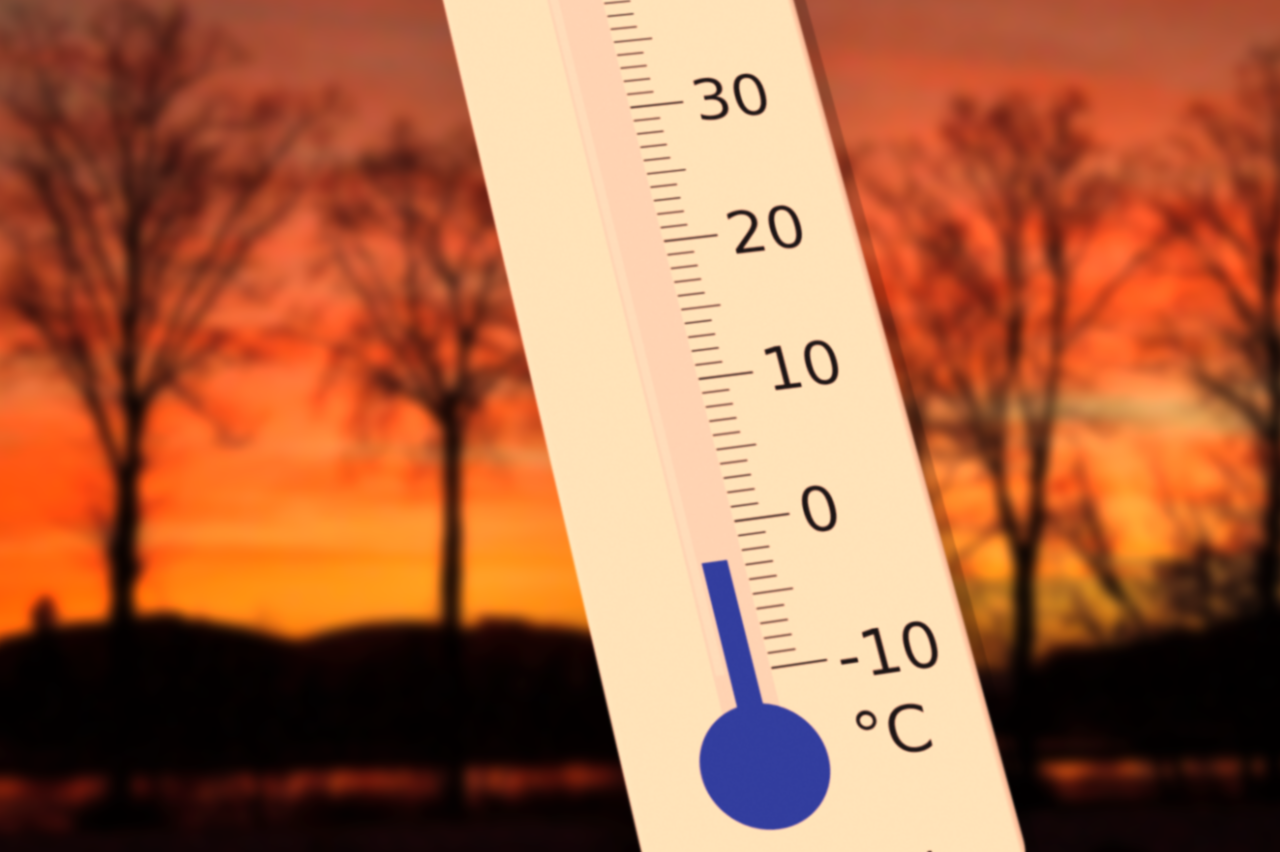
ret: -2.5 (°C)
